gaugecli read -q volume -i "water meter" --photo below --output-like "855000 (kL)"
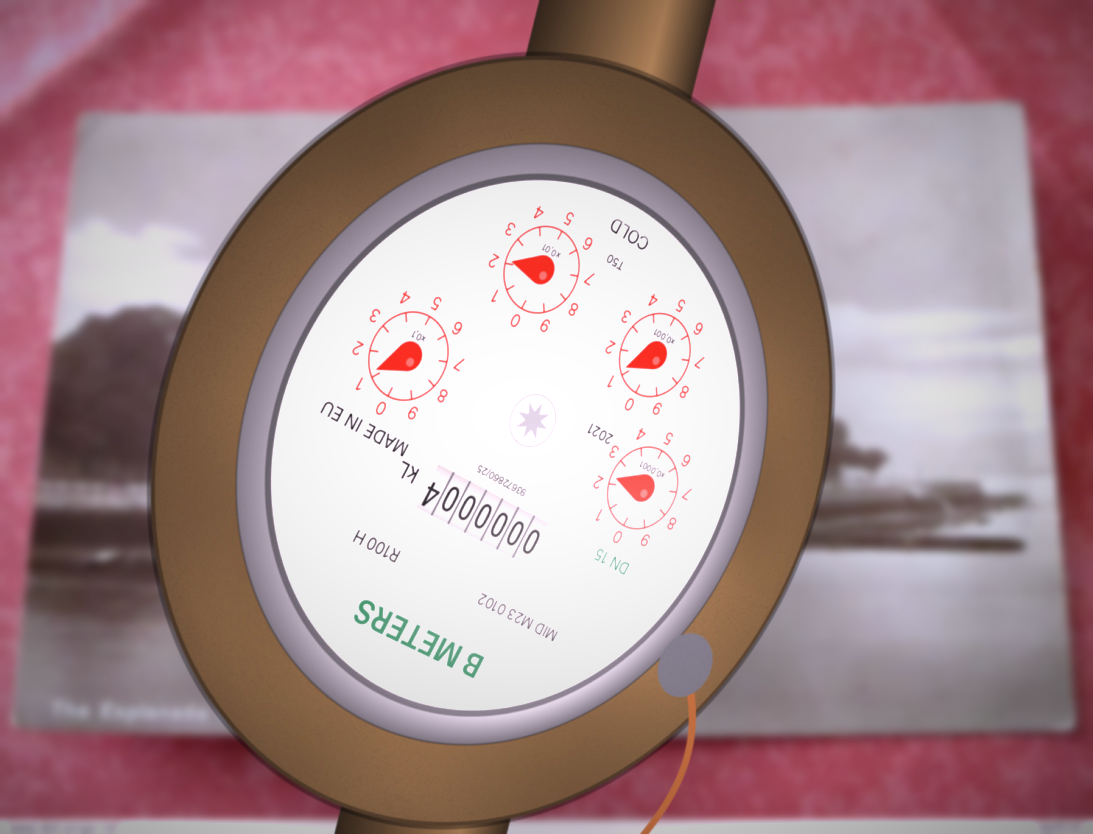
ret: 4.1212 (kL)
